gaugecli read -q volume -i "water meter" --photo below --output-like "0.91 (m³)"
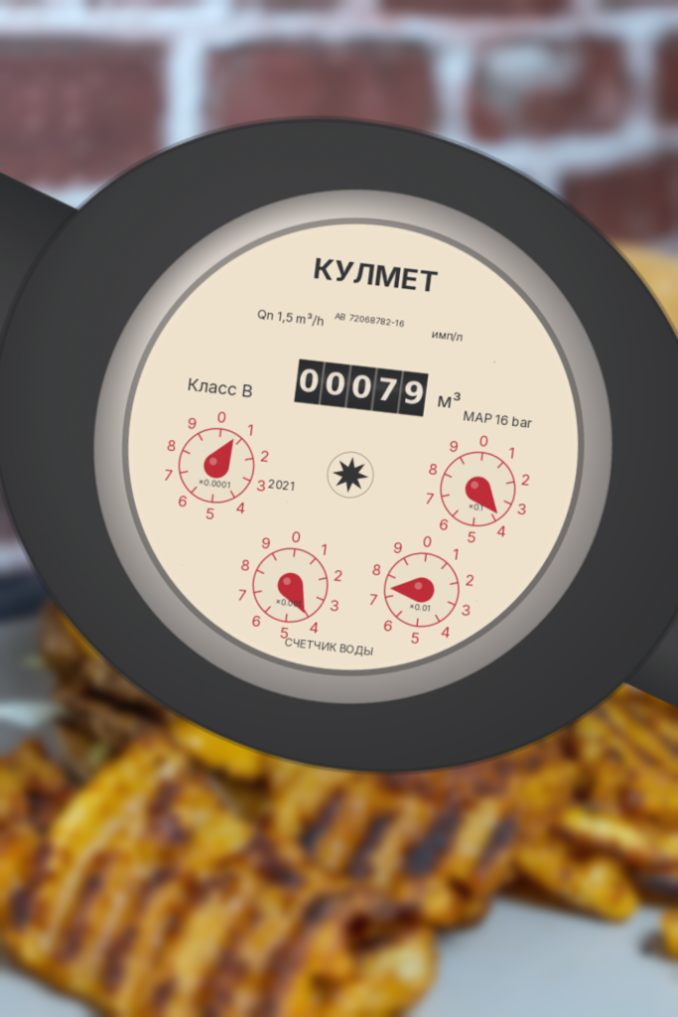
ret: 79.3740 (m³)
